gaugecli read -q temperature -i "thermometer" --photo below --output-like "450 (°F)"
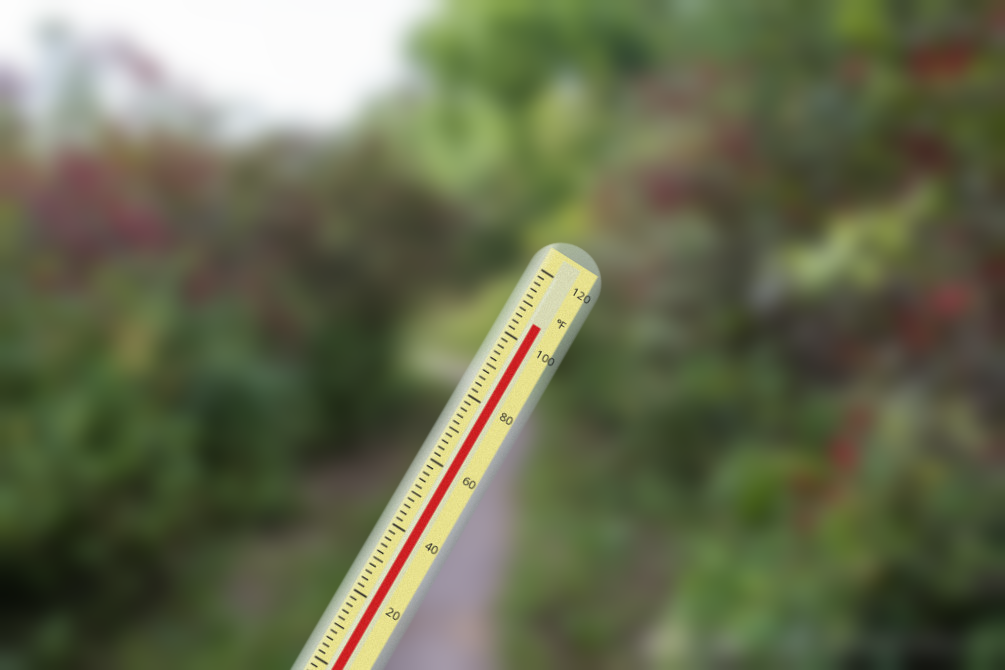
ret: 106 (°F)
